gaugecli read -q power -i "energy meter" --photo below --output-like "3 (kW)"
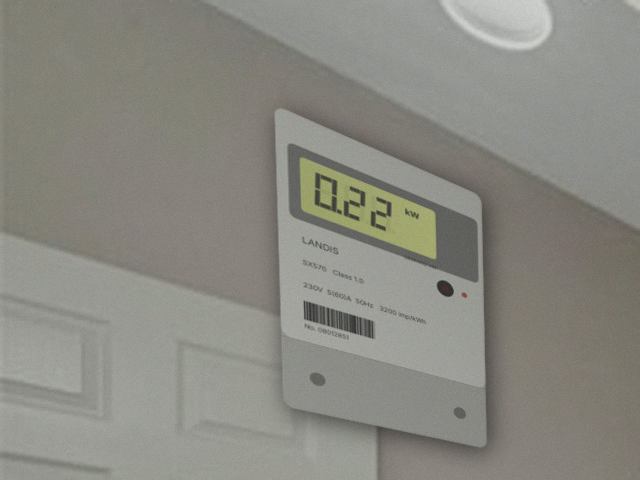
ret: 0.22 (kW)
